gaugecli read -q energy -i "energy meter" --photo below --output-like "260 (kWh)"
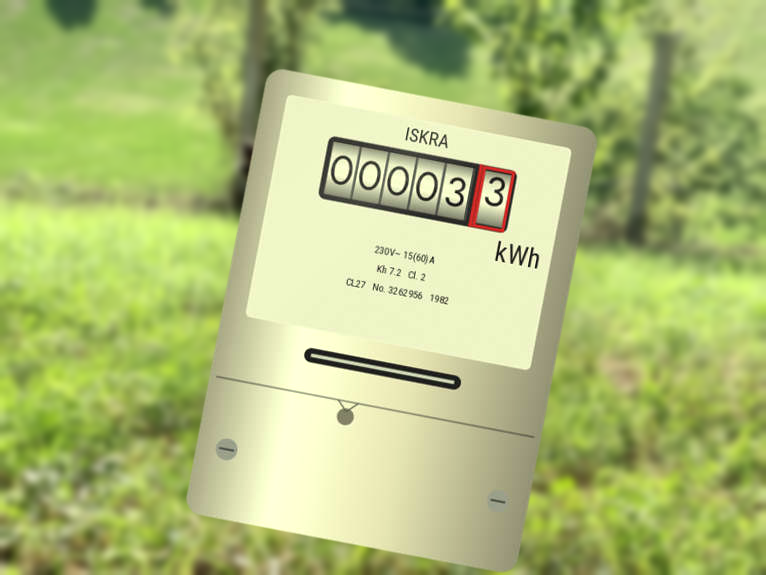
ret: 3.3 (kWh)
